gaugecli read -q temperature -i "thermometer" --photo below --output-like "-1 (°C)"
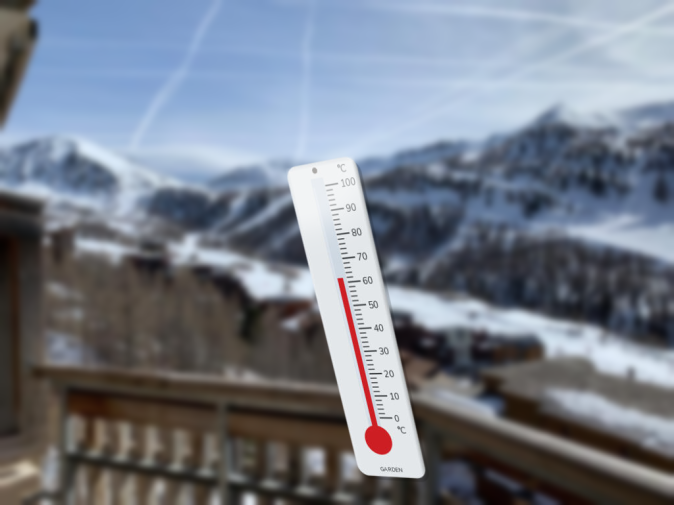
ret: 62 (°C)
